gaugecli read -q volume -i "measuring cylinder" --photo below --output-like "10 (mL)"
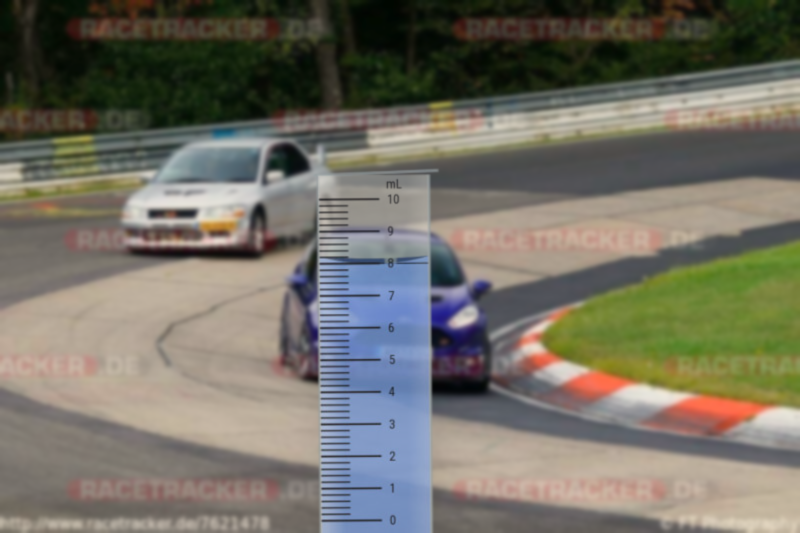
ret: 8 (mL)
